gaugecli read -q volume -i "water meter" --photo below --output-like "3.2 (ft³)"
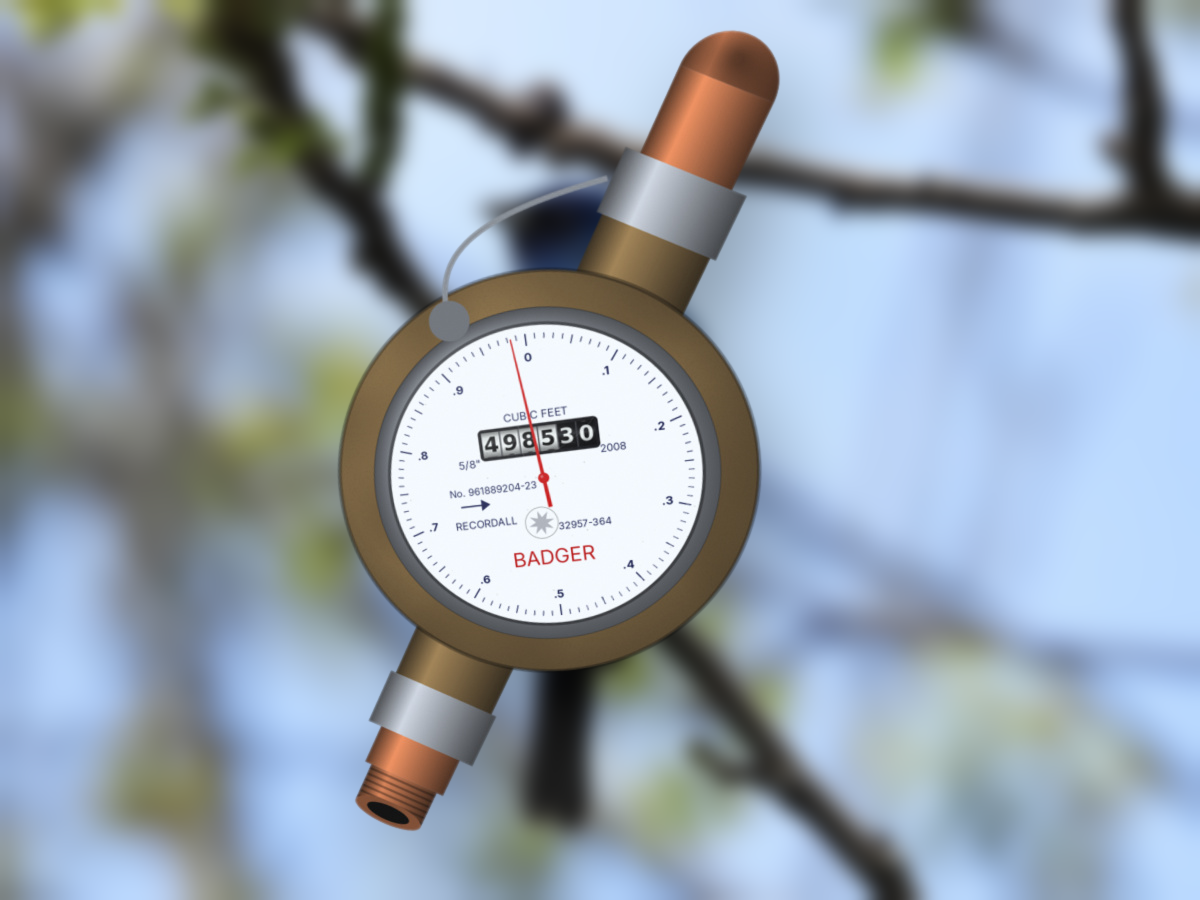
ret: 498529.98 (ft³)
